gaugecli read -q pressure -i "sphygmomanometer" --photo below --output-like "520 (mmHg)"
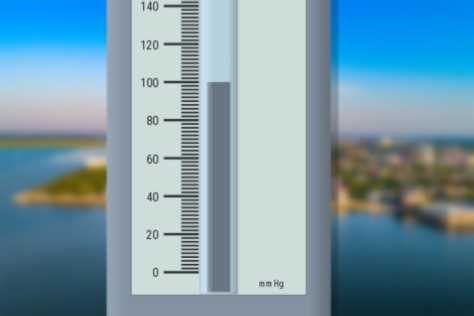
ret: 100 (mmHg)
